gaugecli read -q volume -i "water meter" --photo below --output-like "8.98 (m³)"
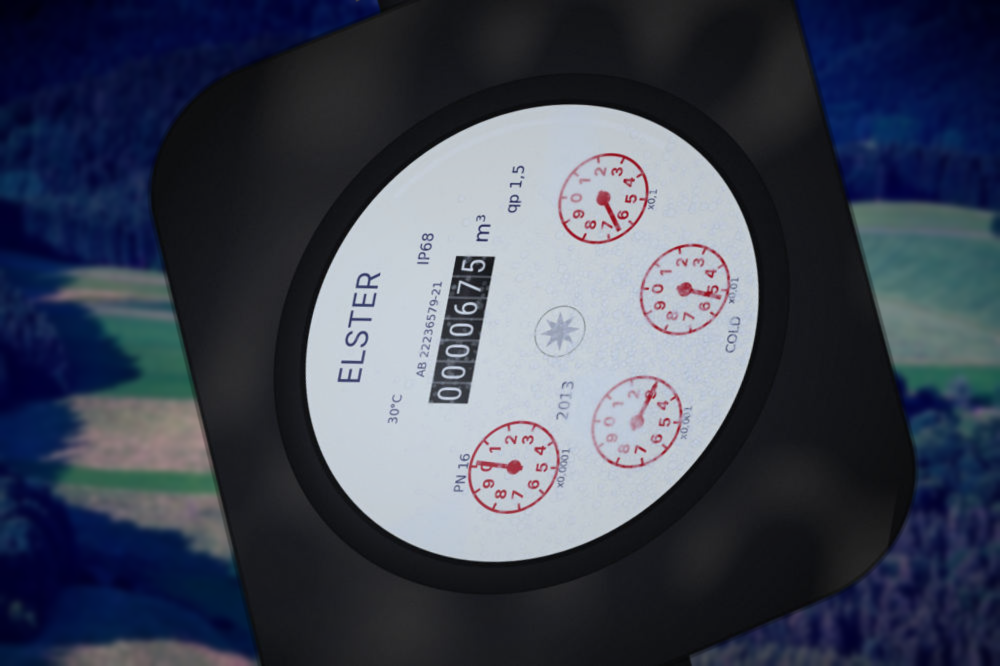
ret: 675.6530 (m³)
